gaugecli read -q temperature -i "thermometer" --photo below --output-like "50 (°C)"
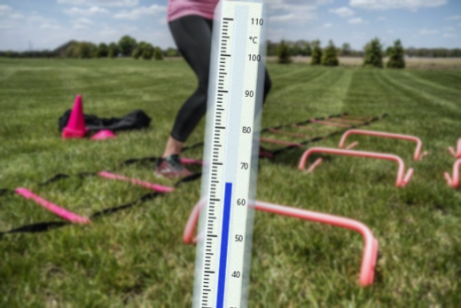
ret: 65 (°C)
